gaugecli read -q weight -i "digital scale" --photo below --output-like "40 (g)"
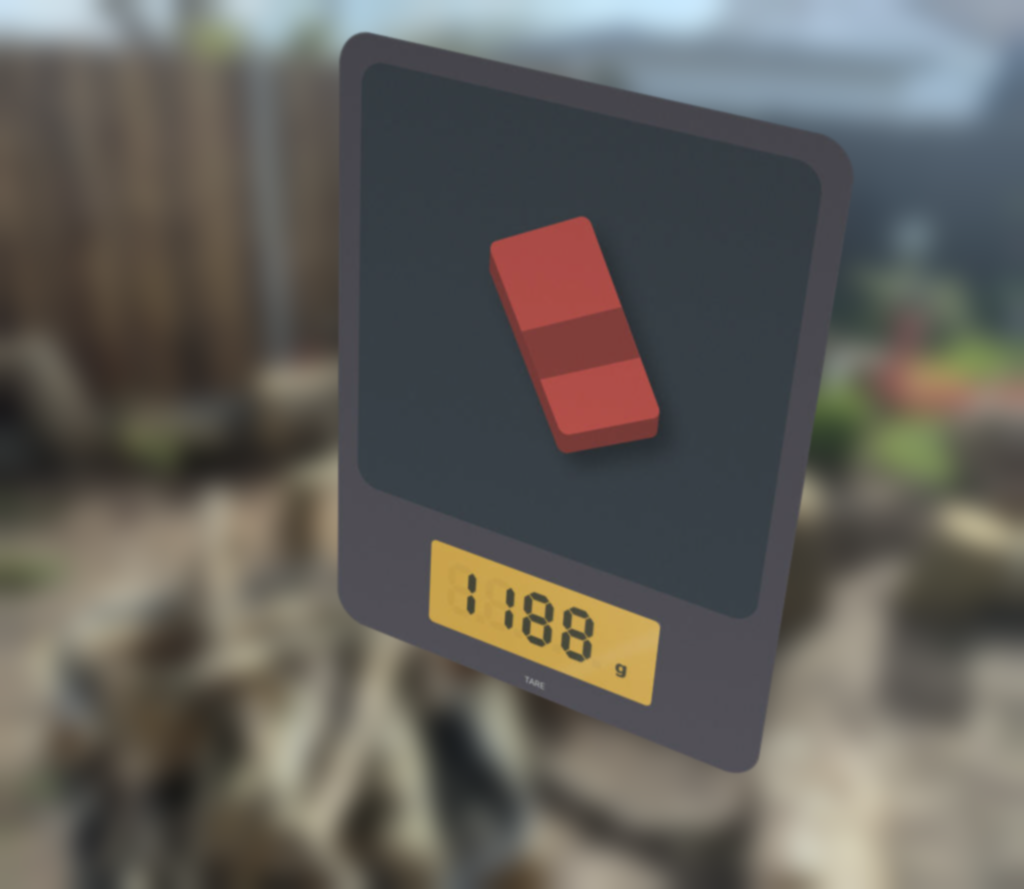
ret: 1188 (g)
